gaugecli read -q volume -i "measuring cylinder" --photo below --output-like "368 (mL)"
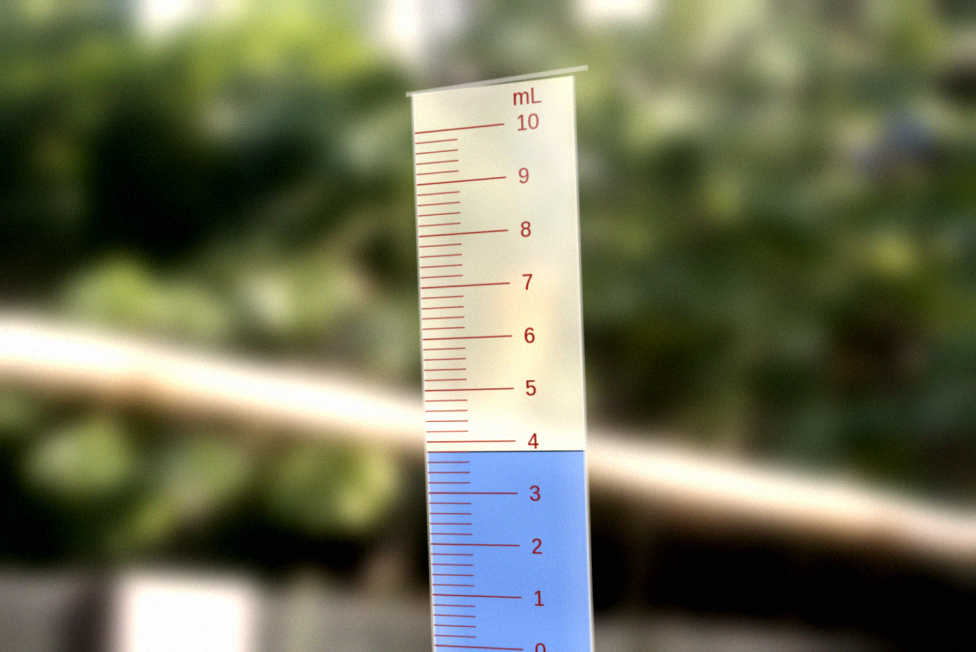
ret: 3.8 (mL)
